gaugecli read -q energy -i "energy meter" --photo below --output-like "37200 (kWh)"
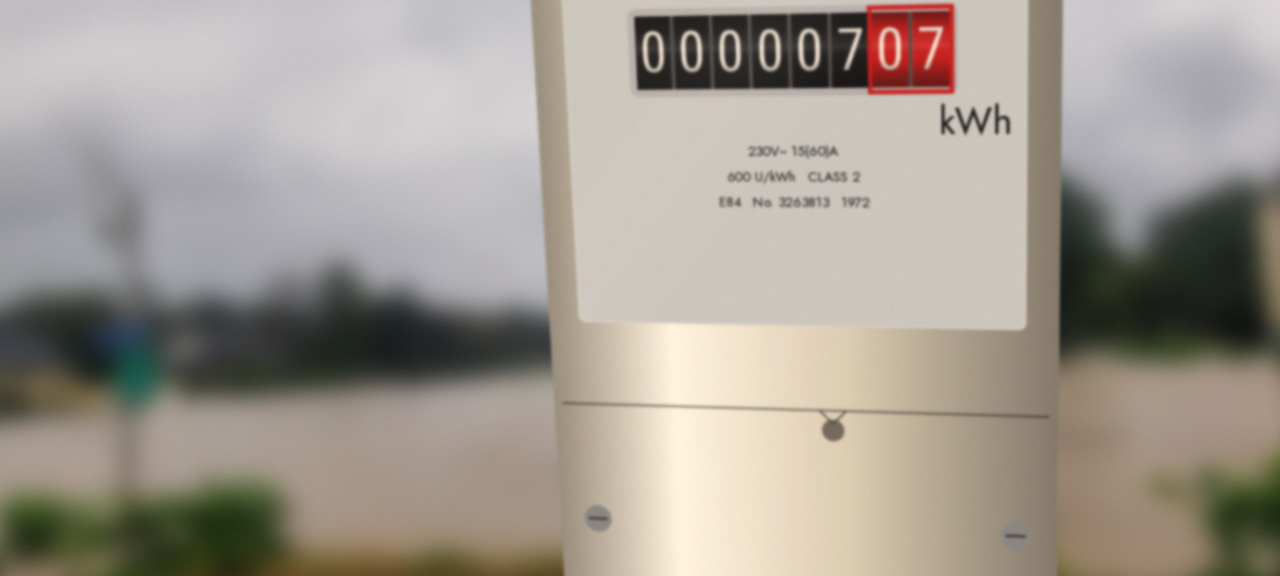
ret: 7.07 (kWh)
